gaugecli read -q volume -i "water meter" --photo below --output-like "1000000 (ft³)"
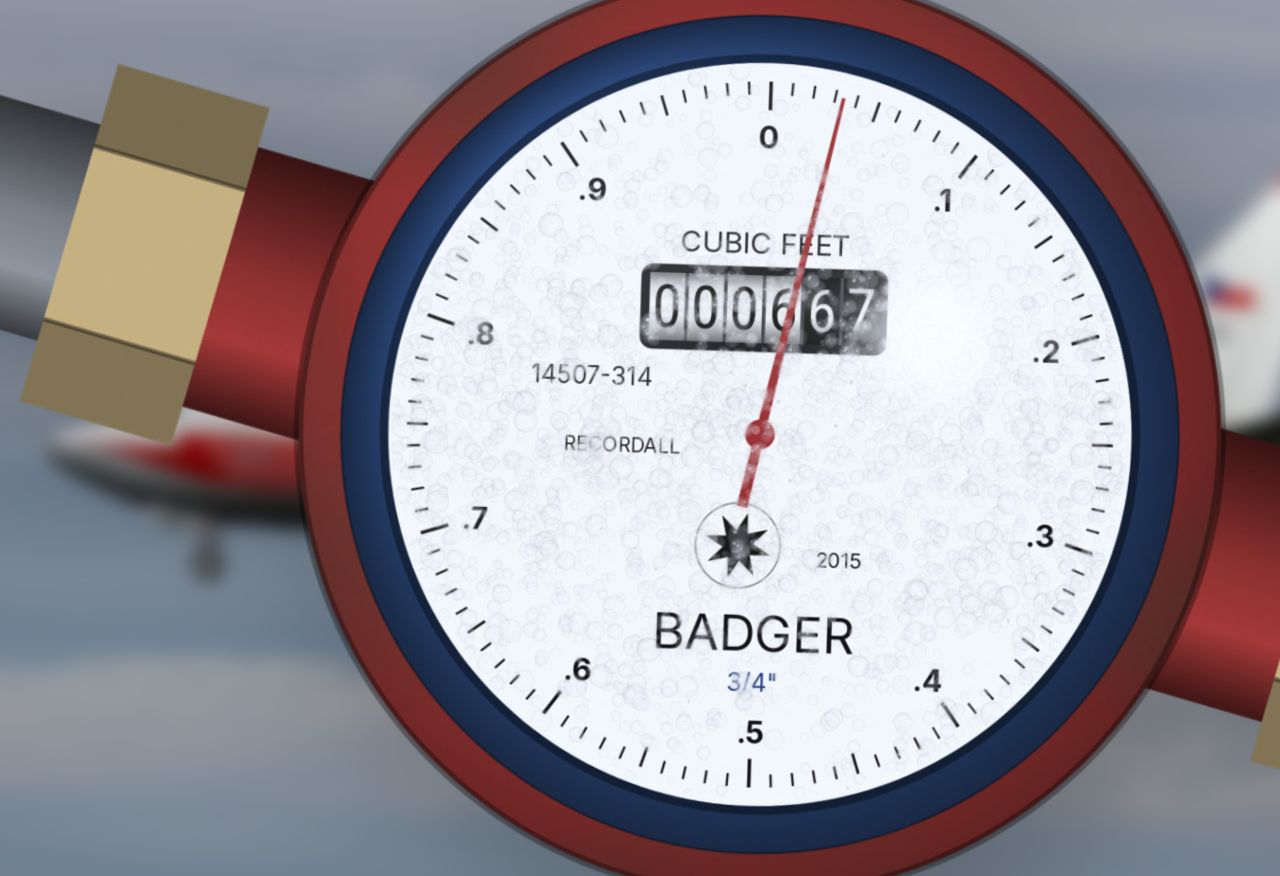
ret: 667.03 (ft³)
